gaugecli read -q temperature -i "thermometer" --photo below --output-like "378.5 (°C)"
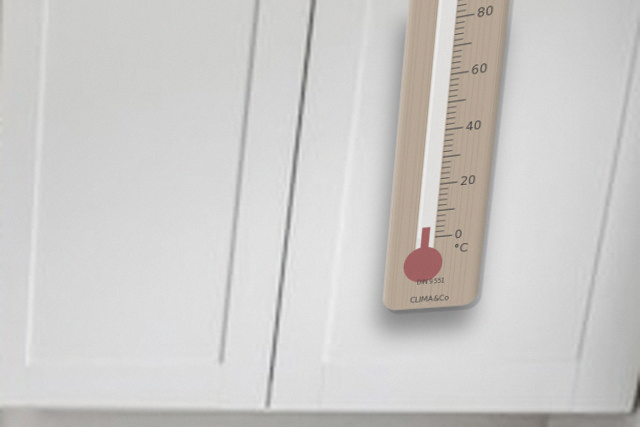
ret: 4 (°C)
